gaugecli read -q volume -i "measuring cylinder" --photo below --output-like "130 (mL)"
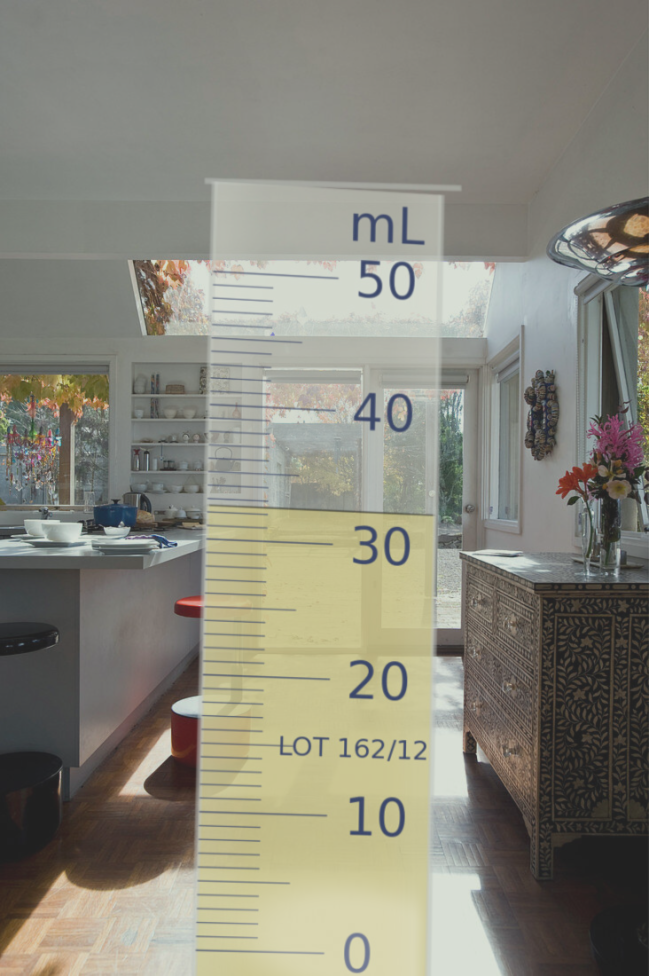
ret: 32.5 (mL)
